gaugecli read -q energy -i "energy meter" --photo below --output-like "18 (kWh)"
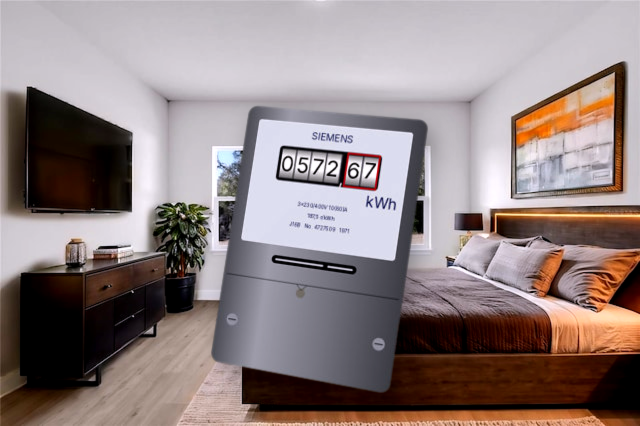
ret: 572.67 (kWh)
